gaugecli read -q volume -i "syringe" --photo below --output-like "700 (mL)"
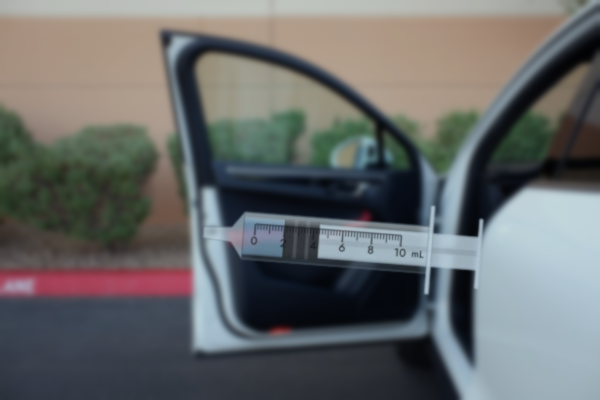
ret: 2 (mL)
